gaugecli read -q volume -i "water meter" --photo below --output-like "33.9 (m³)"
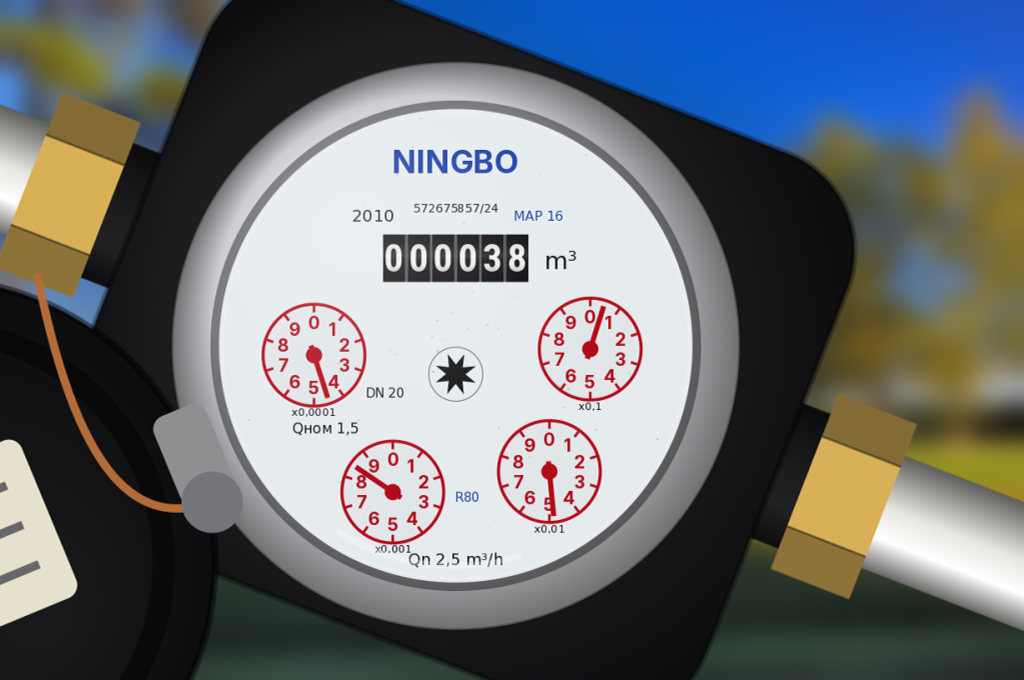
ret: 38.0484 (m³)
